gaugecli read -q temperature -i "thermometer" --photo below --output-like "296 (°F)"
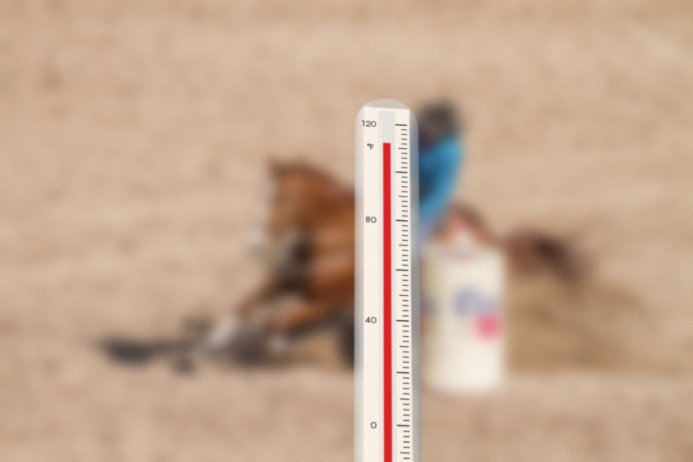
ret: 112 (°F)
